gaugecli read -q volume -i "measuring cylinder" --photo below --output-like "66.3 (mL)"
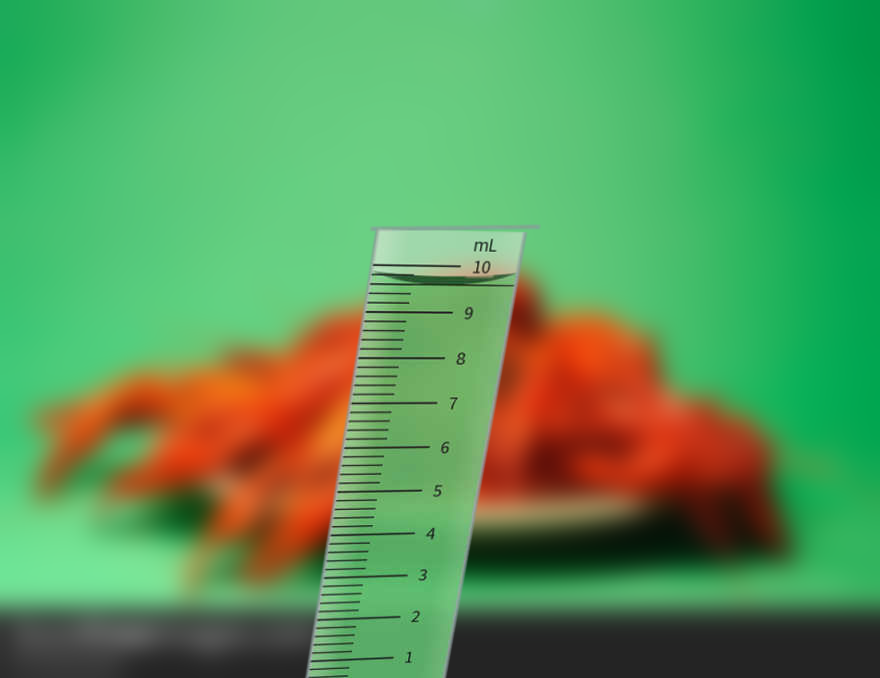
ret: 9.6 (mL)
